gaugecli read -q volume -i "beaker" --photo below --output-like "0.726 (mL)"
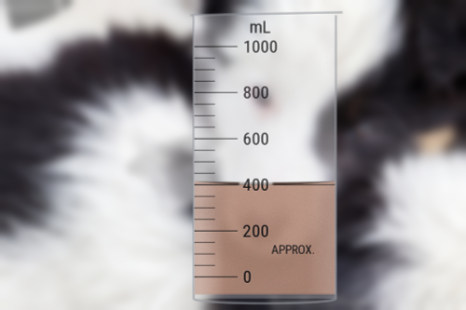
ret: 400 (mL)
